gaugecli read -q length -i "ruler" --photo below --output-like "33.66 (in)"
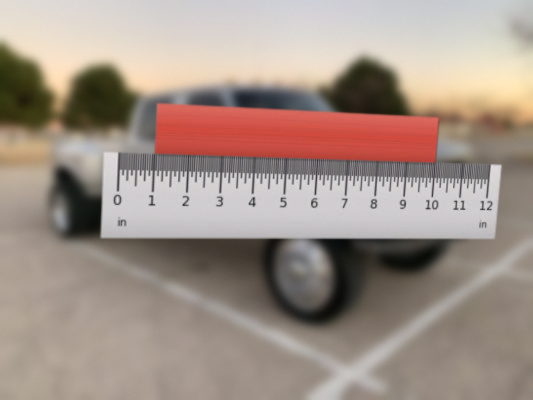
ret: 9 (in)
